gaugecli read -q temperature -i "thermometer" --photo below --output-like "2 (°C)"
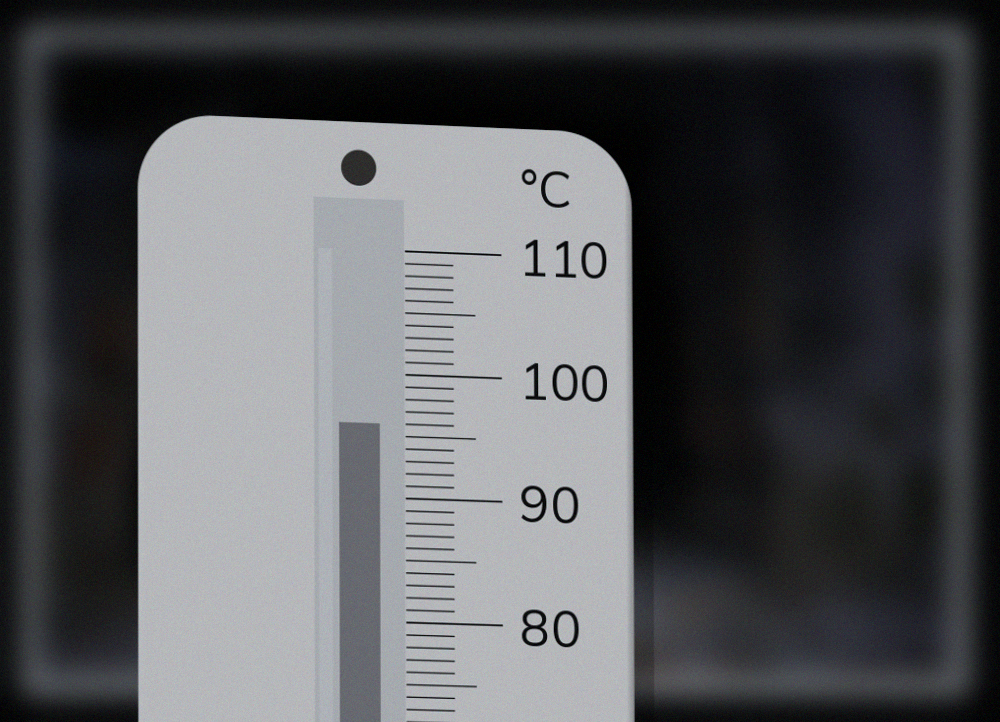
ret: 96 (°C)
